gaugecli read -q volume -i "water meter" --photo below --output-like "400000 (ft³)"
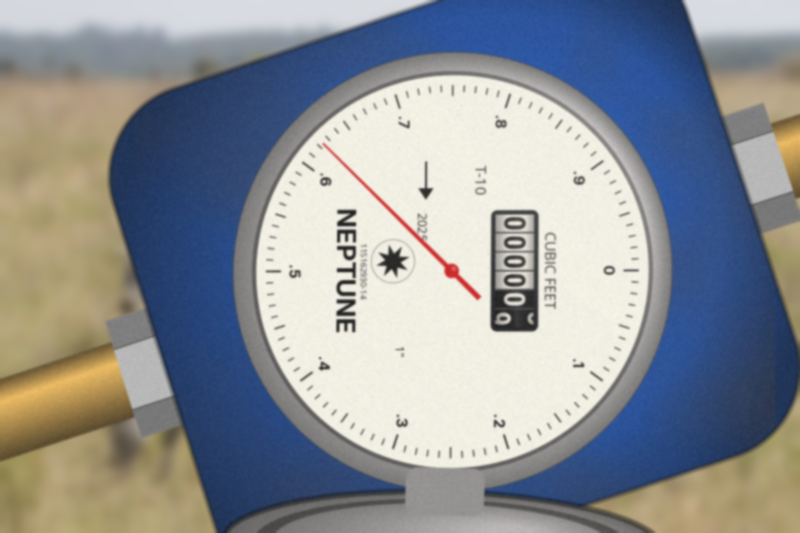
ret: 8.62 (ft³)
